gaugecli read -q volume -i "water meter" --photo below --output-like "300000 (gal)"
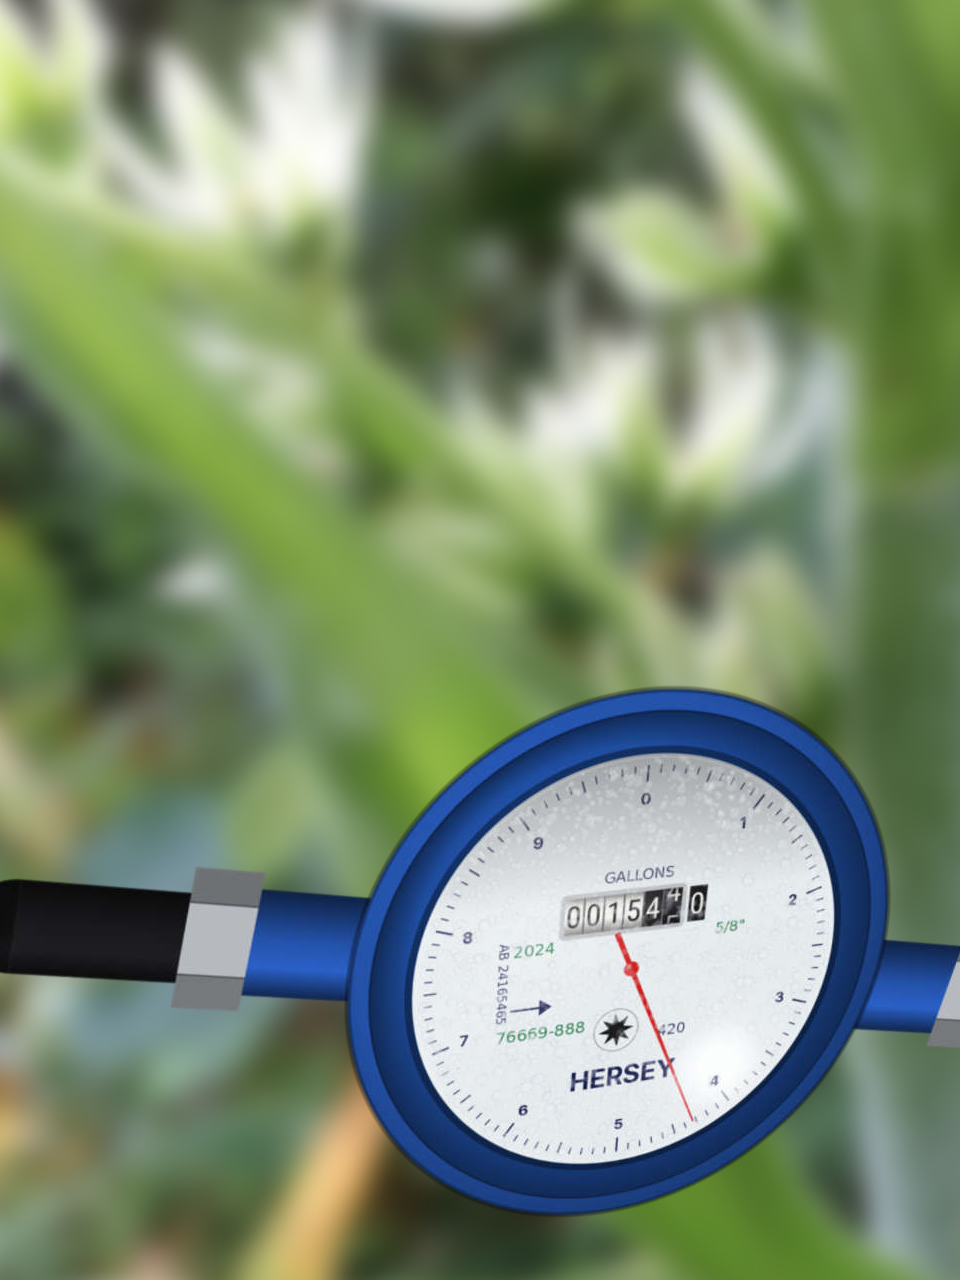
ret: 15444.3 (gal)
